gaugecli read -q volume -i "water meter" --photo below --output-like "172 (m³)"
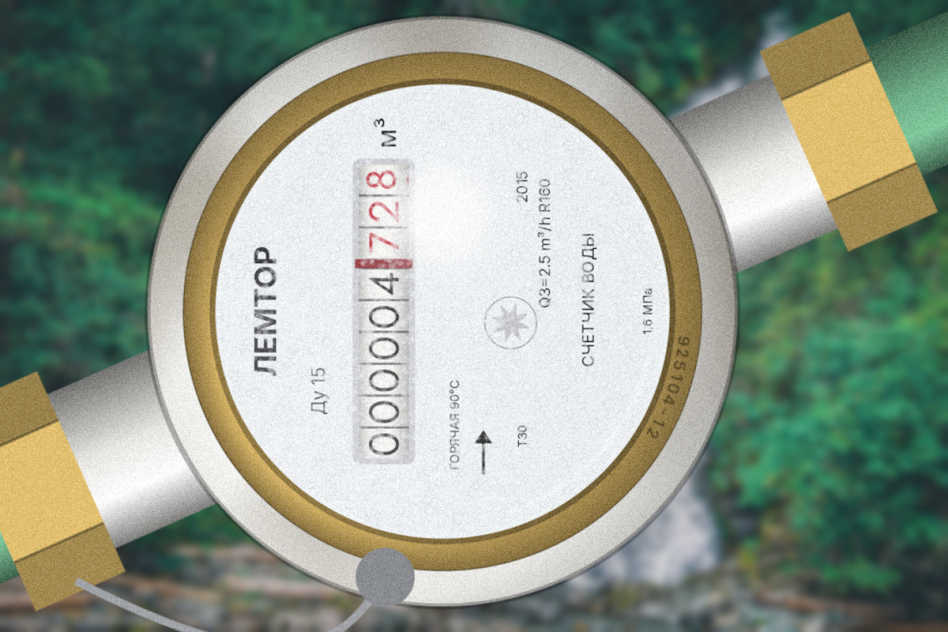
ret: 4.728 (m³)
